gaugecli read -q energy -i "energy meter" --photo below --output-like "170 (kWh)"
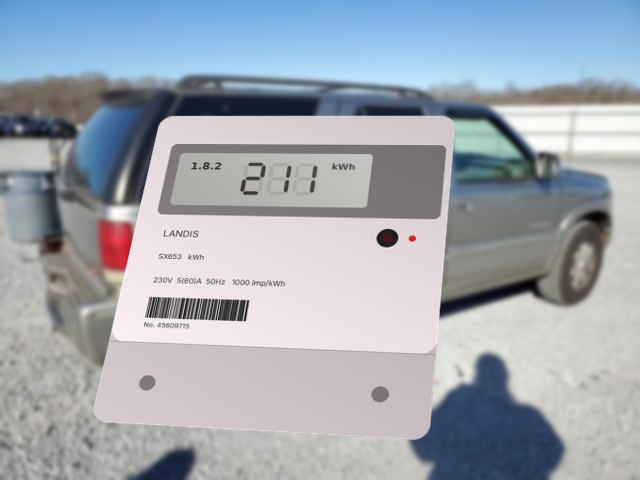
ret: 211 (kWh)
